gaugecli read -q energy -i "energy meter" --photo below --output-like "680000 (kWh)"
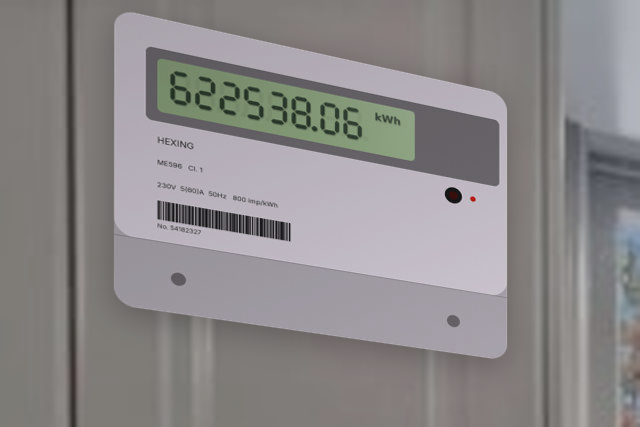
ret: 622538.06 (kWh)
